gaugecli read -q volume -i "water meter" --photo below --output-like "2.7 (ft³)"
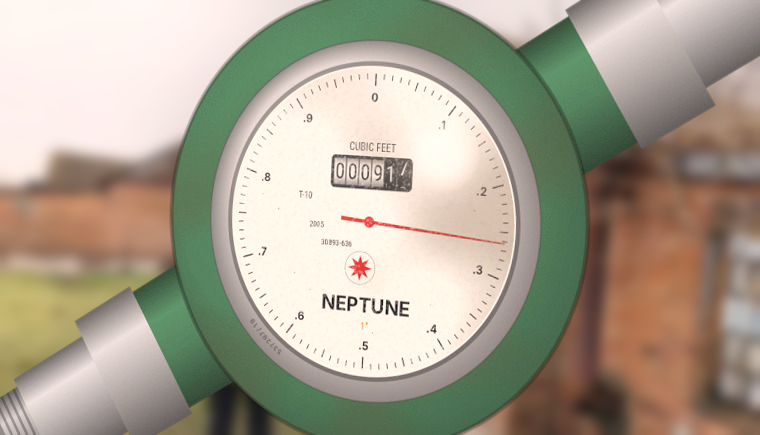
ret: 917.26 (ft³)
